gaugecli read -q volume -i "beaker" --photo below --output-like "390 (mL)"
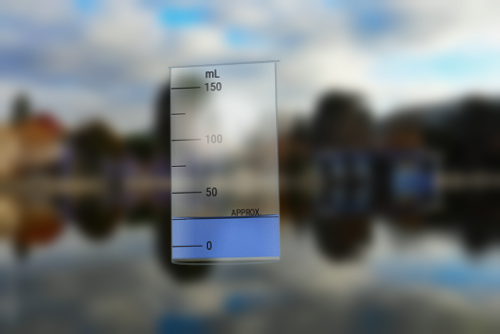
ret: 25 (mL)
